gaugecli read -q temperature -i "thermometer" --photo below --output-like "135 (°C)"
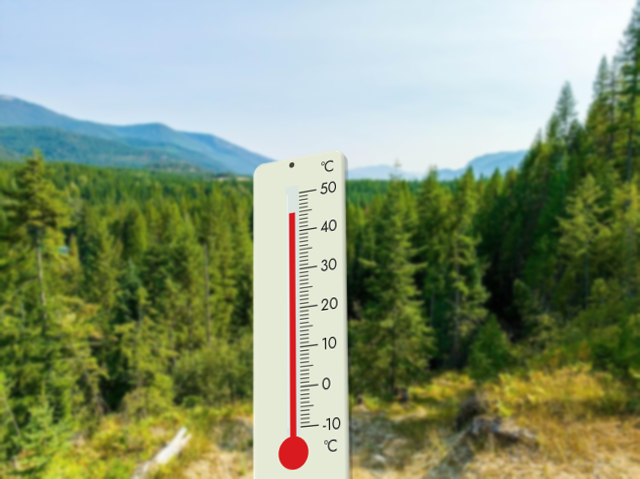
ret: 45 (°C)
